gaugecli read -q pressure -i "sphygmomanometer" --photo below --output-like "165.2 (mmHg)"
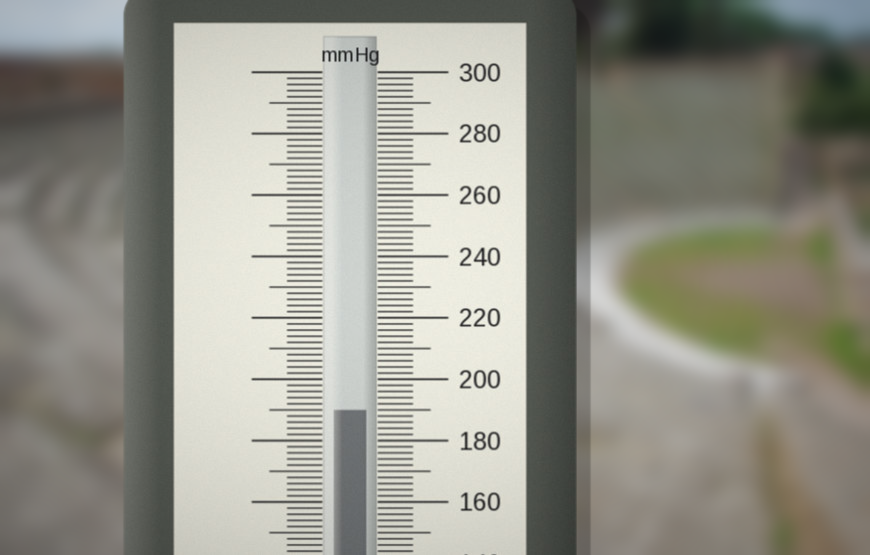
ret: 190 (mmHg)
